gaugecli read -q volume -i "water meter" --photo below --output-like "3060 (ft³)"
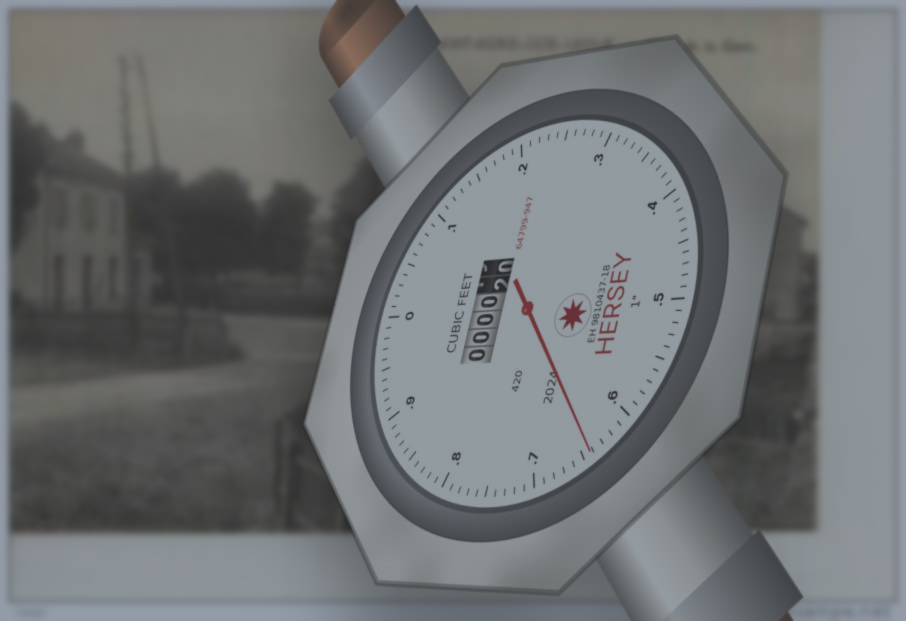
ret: 19.64 (ft³)
